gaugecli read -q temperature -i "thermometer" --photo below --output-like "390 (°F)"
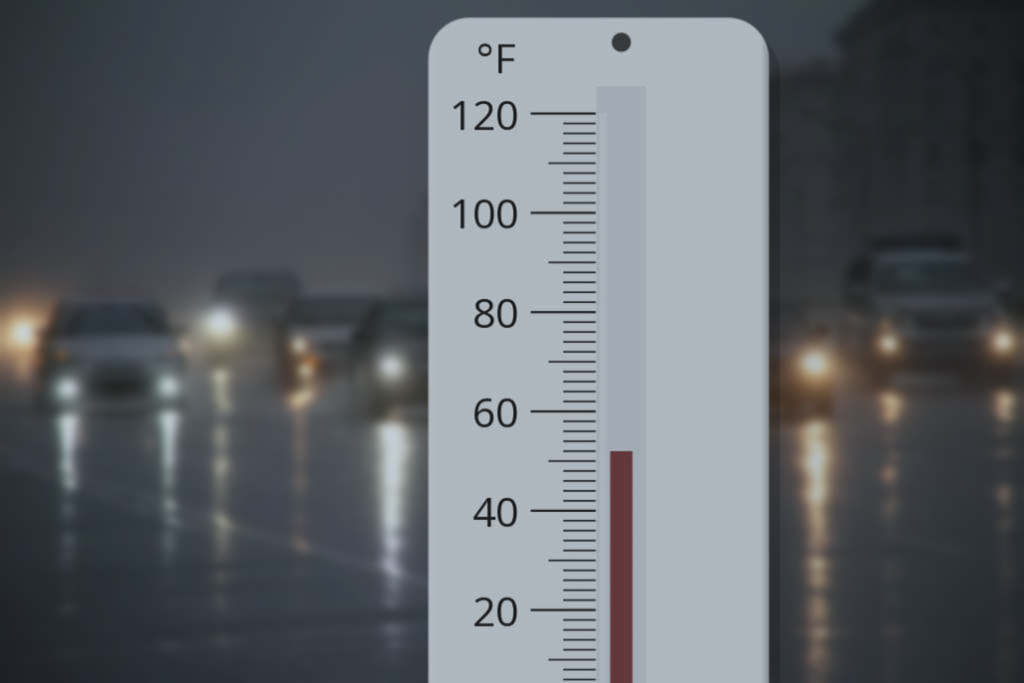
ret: 52 (°F)
